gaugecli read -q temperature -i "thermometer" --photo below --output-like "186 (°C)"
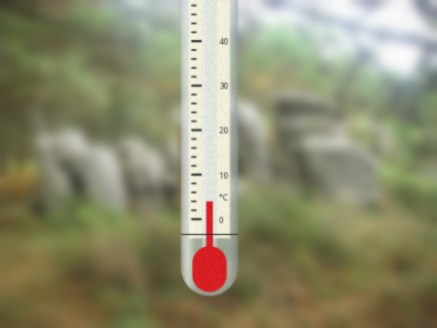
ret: 4 (°C)
